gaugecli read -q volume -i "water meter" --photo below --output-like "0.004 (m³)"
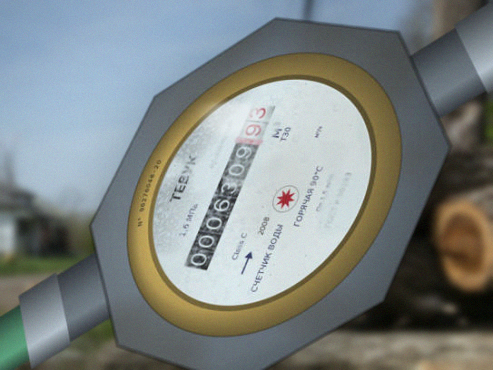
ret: 6309.93 (m³)
